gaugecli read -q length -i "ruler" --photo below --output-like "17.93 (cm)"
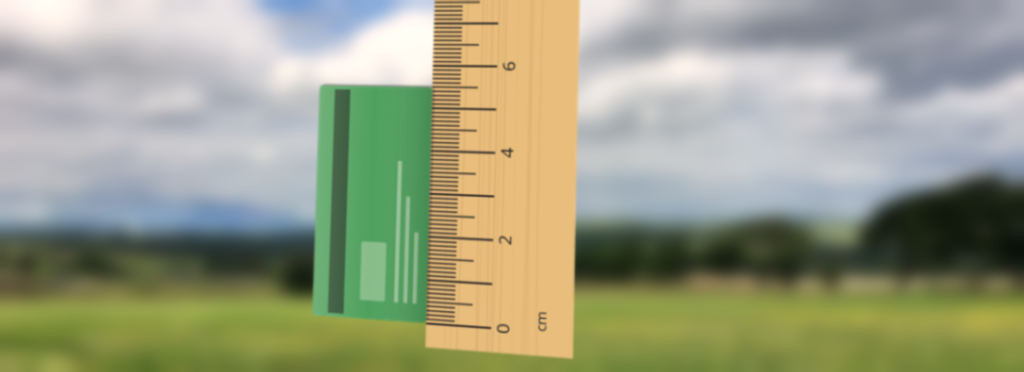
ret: 5.5 (cm)
